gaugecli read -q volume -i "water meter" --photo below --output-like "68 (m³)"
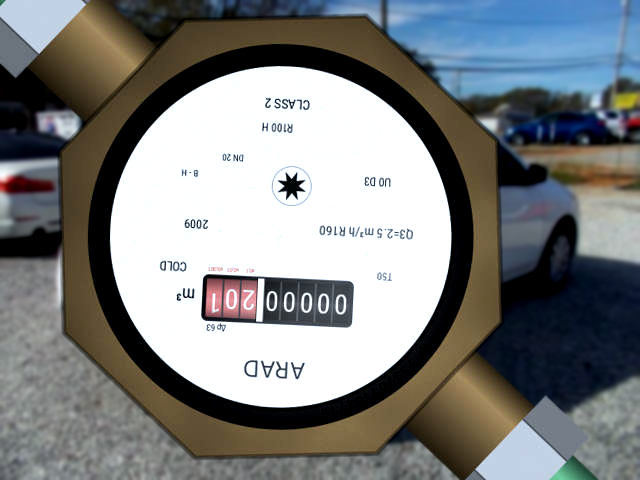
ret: 0.201 (m³)
